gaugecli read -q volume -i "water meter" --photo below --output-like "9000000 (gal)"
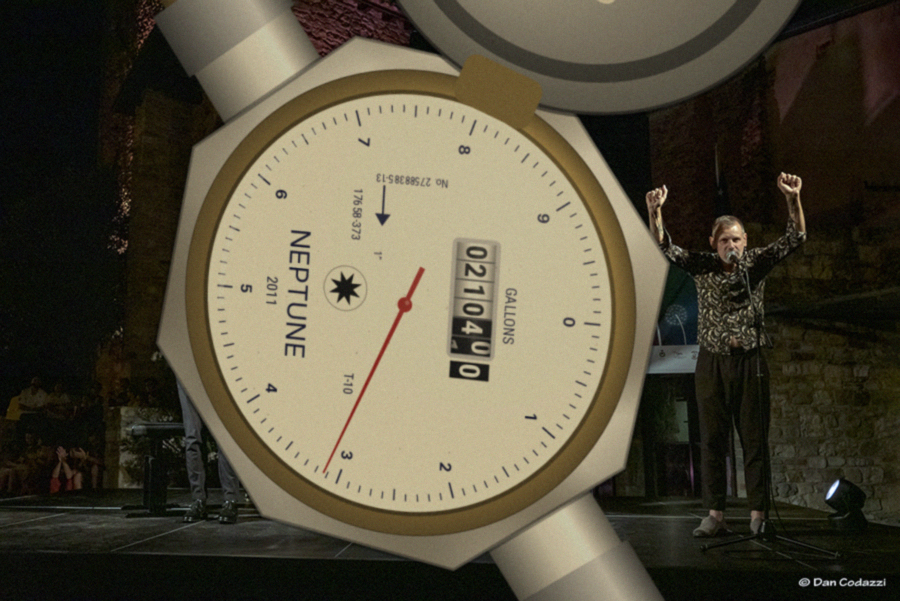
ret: 210403.1 (gal)
